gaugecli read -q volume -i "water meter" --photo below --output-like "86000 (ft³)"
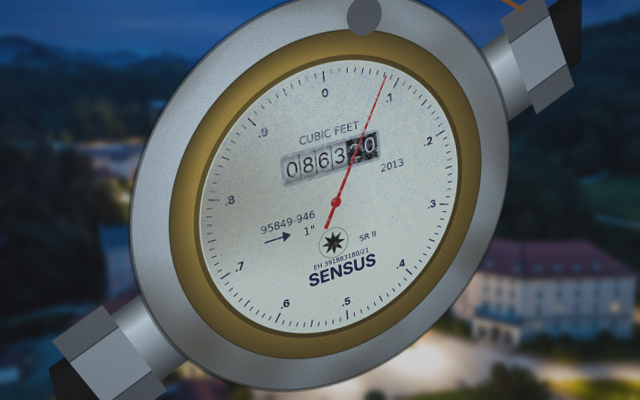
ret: 86320.08 (ft³)
